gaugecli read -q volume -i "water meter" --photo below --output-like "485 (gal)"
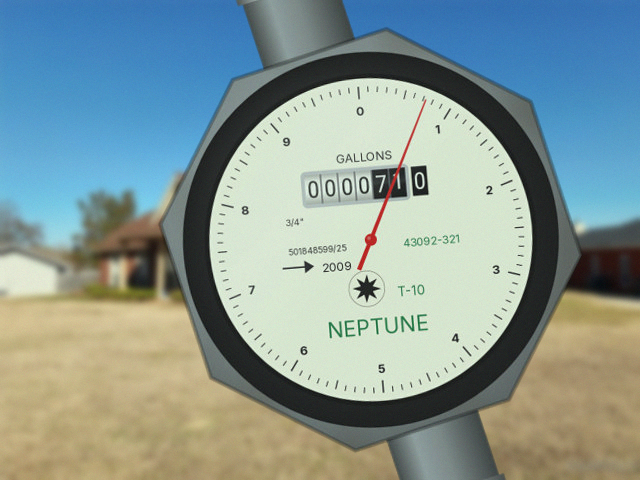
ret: 710.7 (gal)
